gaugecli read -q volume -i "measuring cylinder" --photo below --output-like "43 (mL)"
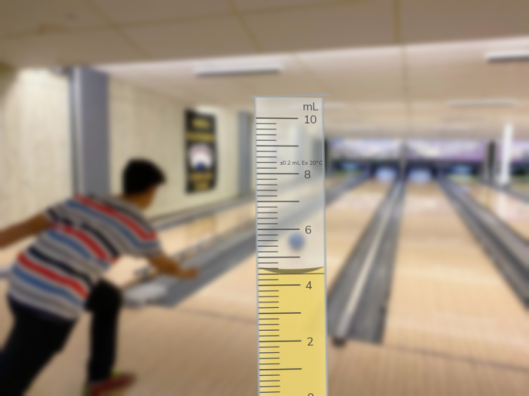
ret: 4.4 (mL)
